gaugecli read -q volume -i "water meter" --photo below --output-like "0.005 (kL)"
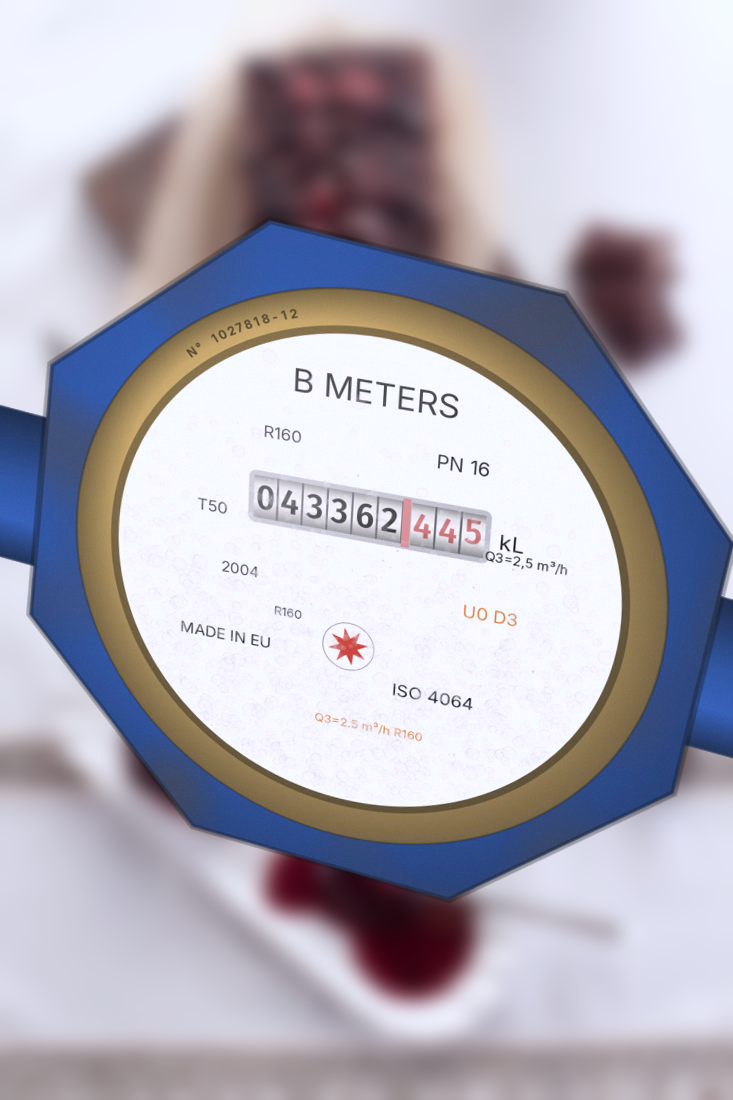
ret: 43362.445 (kL)
